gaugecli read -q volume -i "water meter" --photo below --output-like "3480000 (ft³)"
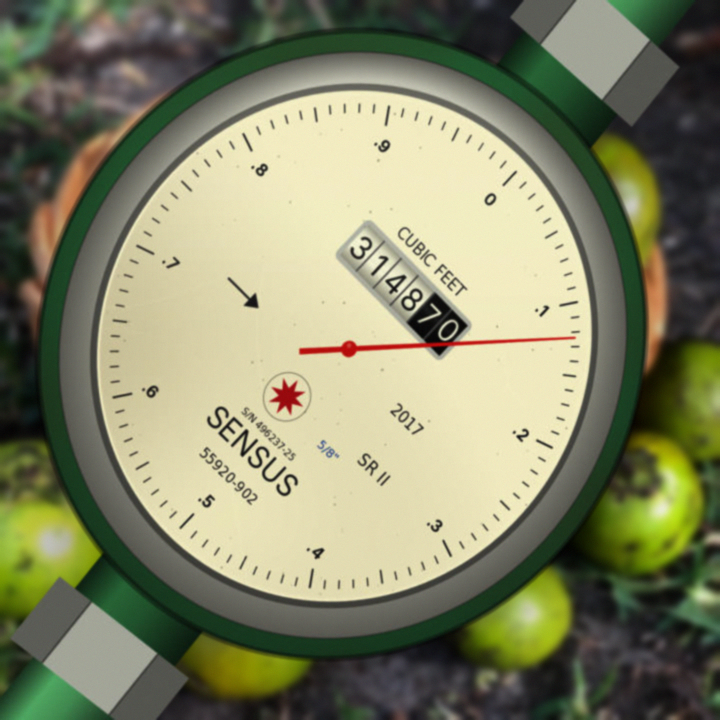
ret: 314870.12 (ft³)
